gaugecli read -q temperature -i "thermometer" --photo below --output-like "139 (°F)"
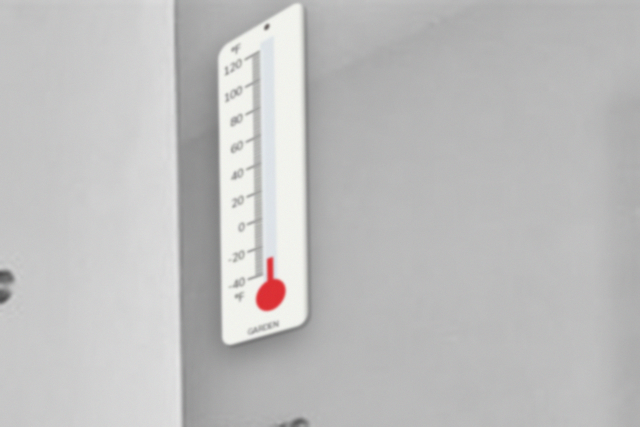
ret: -30 (°F)
